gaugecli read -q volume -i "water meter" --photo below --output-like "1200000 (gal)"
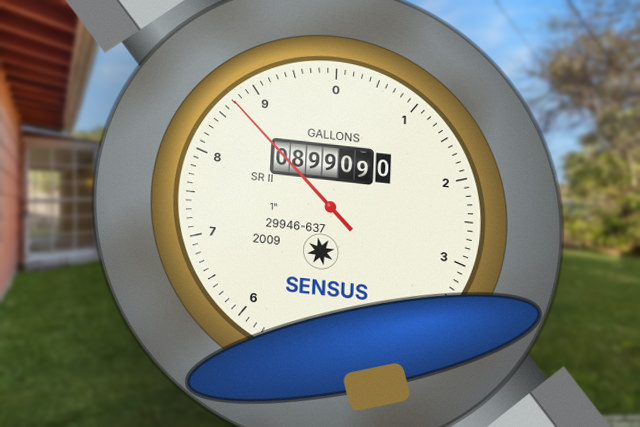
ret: 899088.7 (gal)
